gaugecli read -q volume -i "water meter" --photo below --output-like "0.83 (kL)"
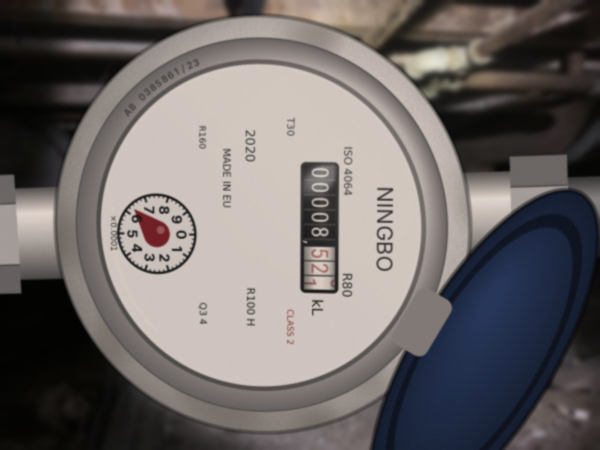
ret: 8.5206 (kL)
